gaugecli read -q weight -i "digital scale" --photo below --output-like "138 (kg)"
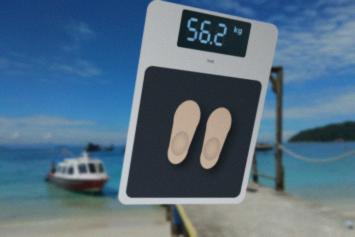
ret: 56.2 (kg)
